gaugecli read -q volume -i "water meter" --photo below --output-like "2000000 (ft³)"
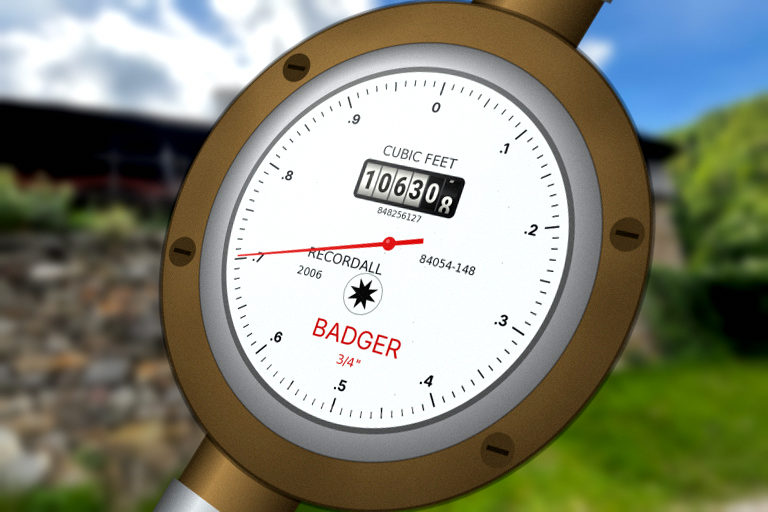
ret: 106307.70 (ft³)
